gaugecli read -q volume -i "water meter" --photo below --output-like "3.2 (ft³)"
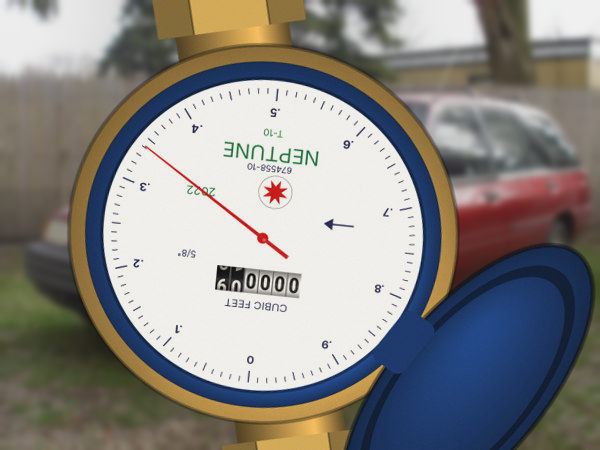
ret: 9.34 (ft³)
